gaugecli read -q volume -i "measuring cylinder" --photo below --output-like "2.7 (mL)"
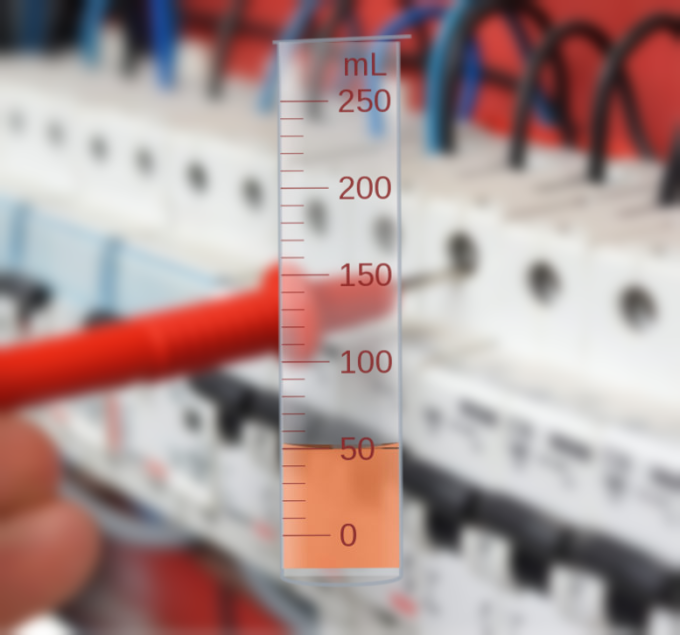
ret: 50 (mL)
